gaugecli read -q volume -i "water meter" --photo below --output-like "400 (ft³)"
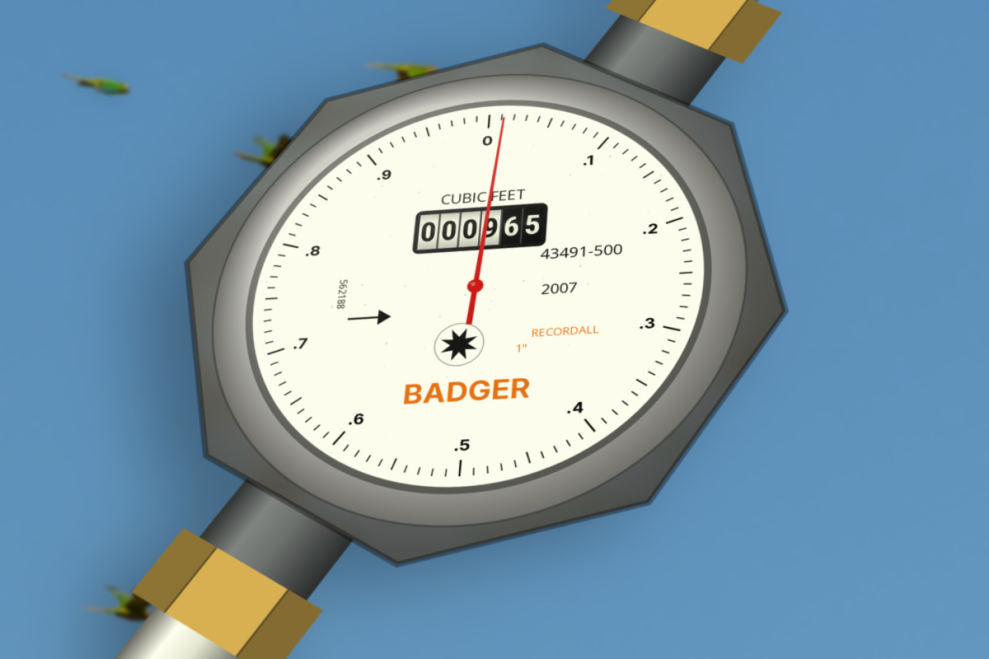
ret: 965.01 (ft³)
